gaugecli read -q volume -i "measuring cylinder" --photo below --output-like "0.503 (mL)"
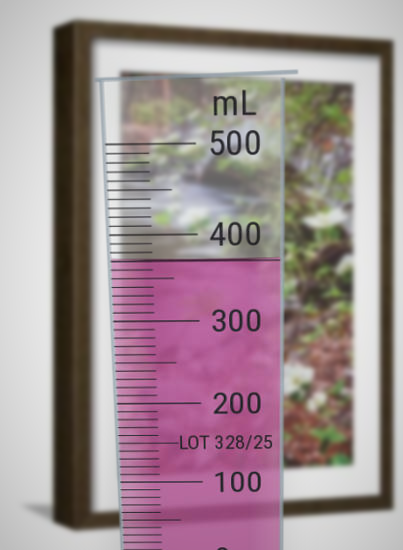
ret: 370 (mL)
